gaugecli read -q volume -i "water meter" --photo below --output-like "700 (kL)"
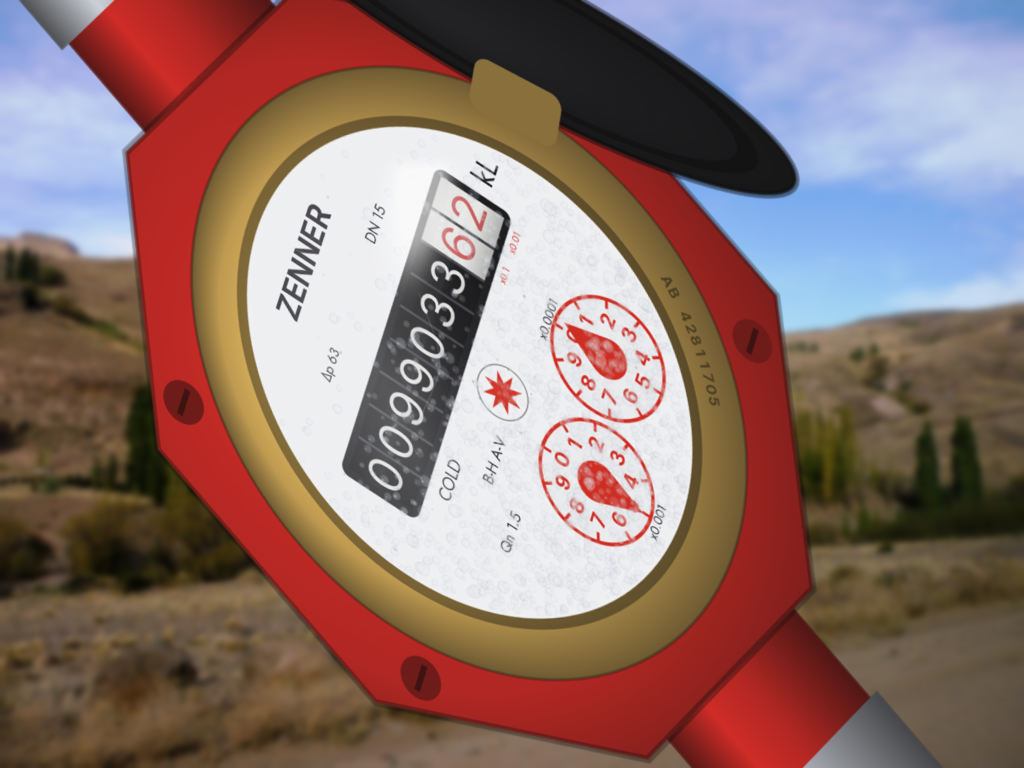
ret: 99033.6250 (kL)
